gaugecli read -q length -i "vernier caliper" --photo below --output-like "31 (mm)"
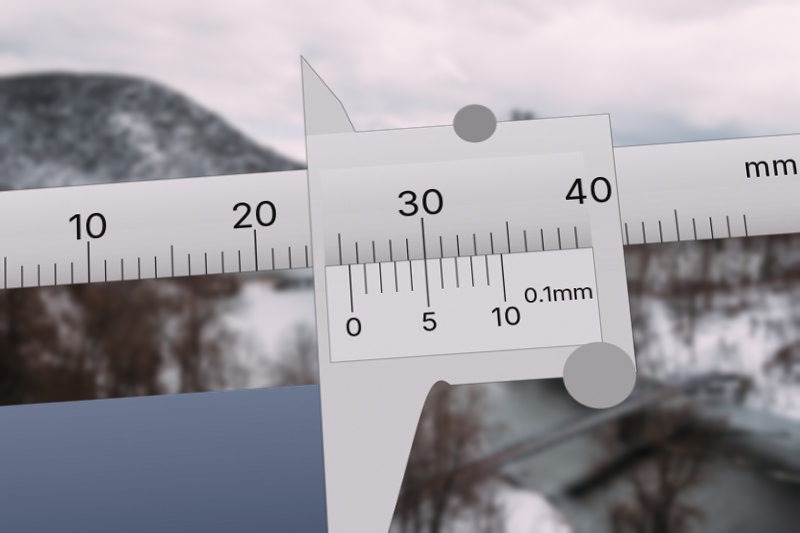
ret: 25.5 (mm)
